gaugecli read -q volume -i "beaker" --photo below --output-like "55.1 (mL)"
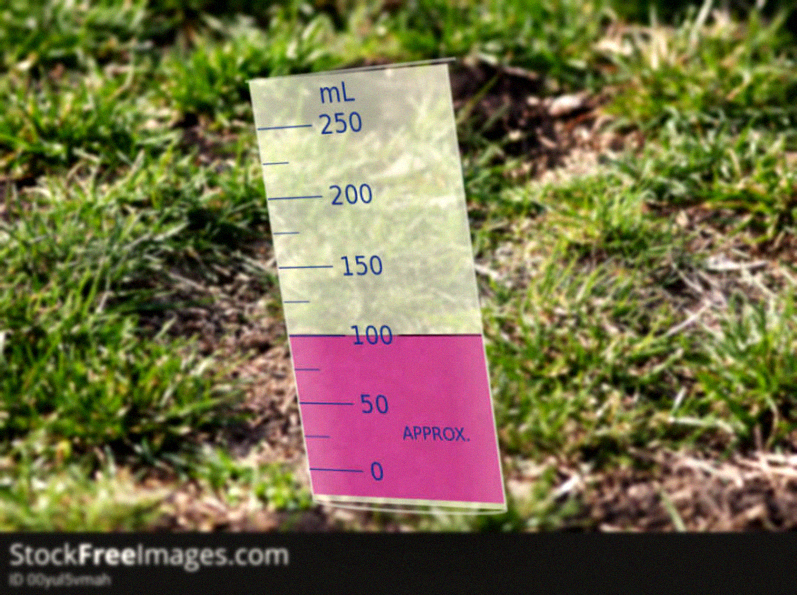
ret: 100 (mL)
